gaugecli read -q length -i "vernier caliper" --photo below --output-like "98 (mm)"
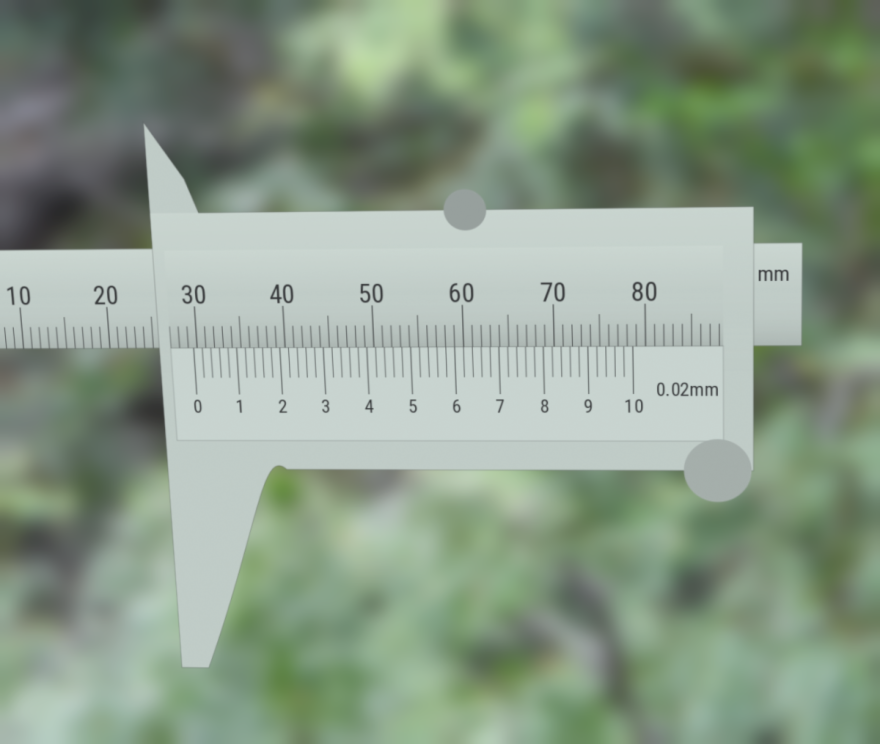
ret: 29.6 (mm)
